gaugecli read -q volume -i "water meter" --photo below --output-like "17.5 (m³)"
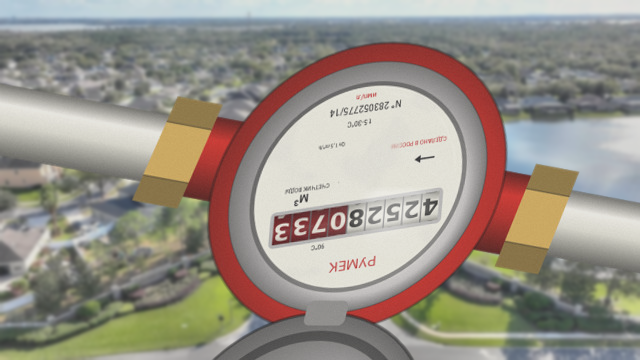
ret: 42528.0733 (m³)
